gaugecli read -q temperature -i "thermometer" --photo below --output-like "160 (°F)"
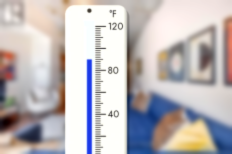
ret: 90 (°F)
